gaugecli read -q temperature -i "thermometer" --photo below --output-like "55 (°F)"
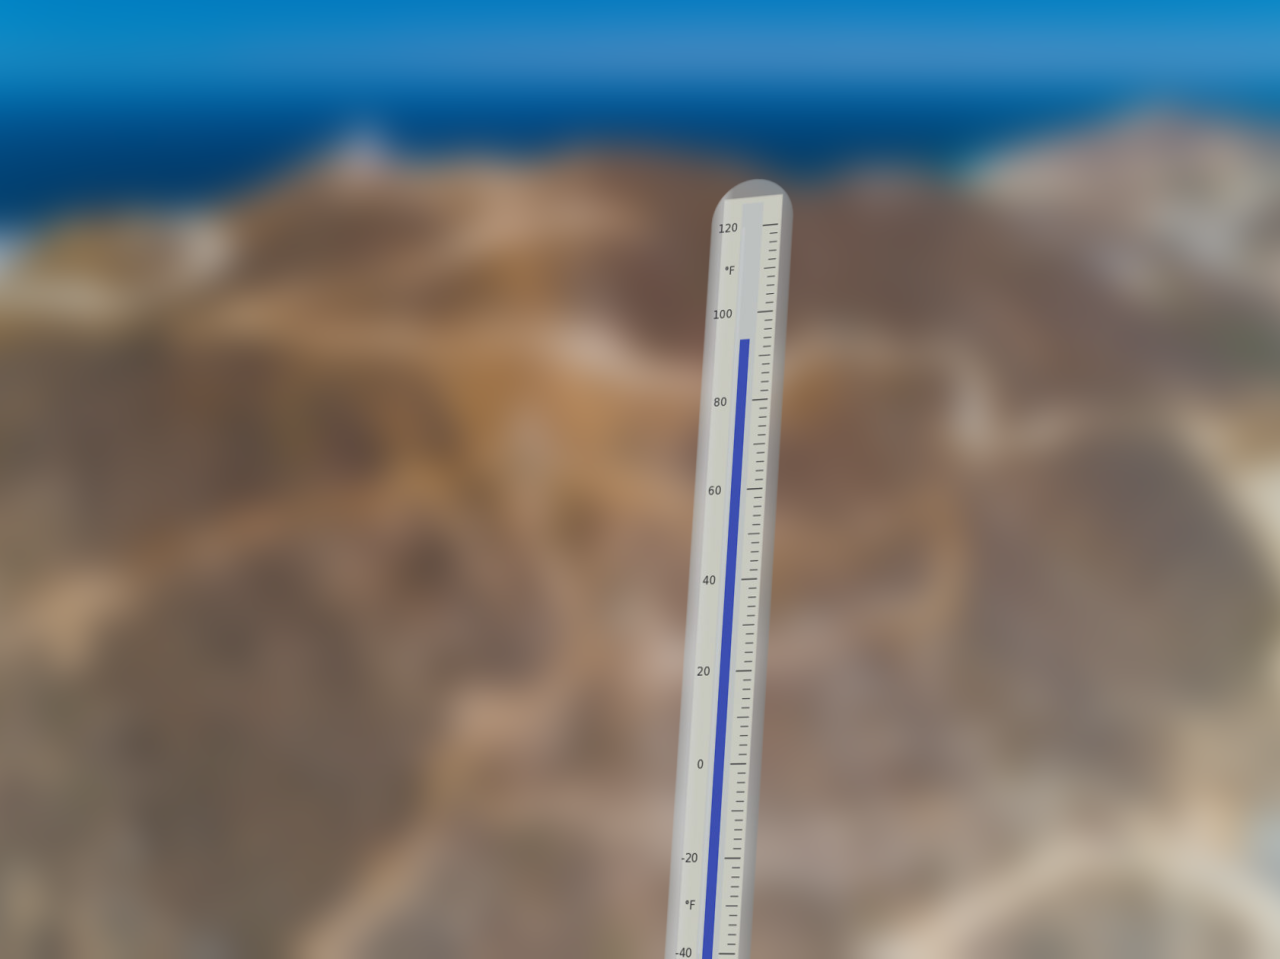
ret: 94 (°F)
